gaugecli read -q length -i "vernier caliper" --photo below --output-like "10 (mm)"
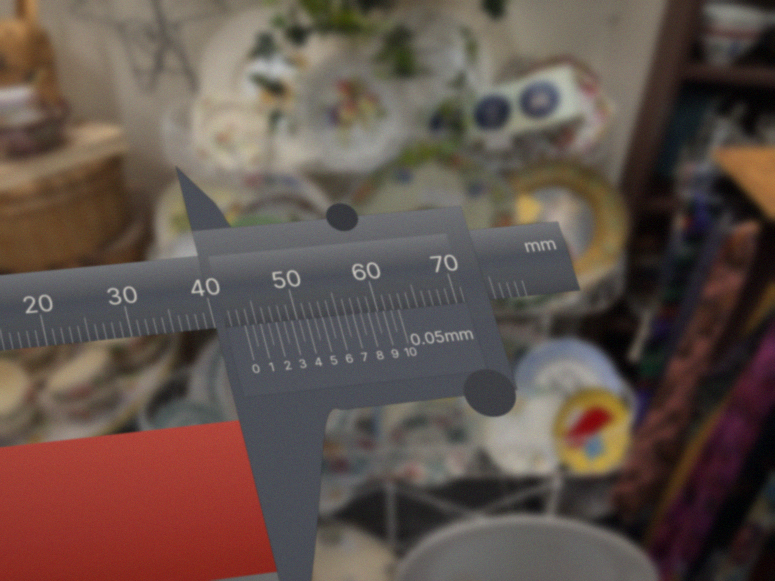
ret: 43.6 (mm)
